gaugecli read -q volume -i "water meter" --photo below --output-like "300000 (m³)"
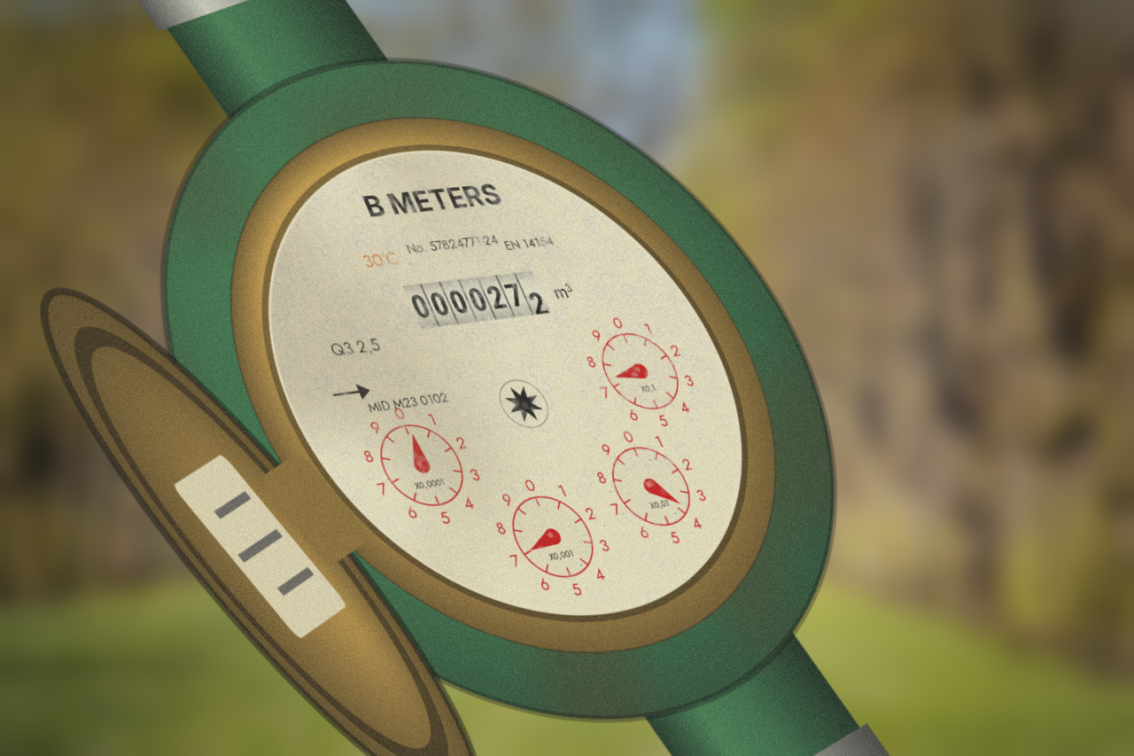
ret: 271.7370 (m³)
